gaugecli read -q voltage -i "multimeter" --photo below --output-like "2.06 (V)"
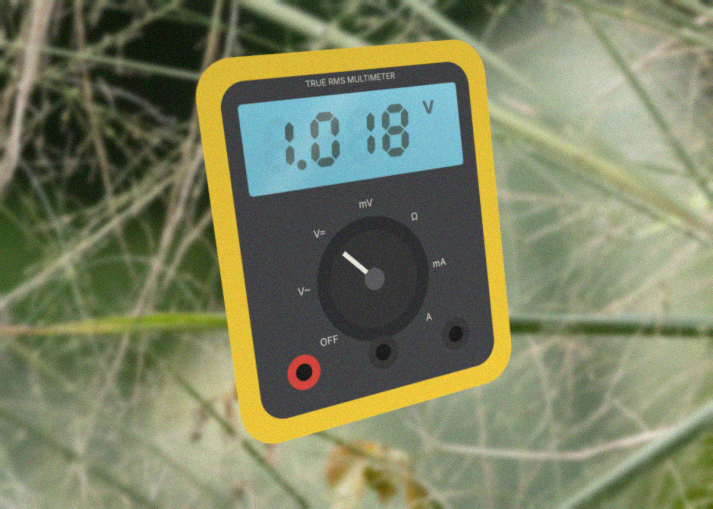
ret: 1.018 (V)
